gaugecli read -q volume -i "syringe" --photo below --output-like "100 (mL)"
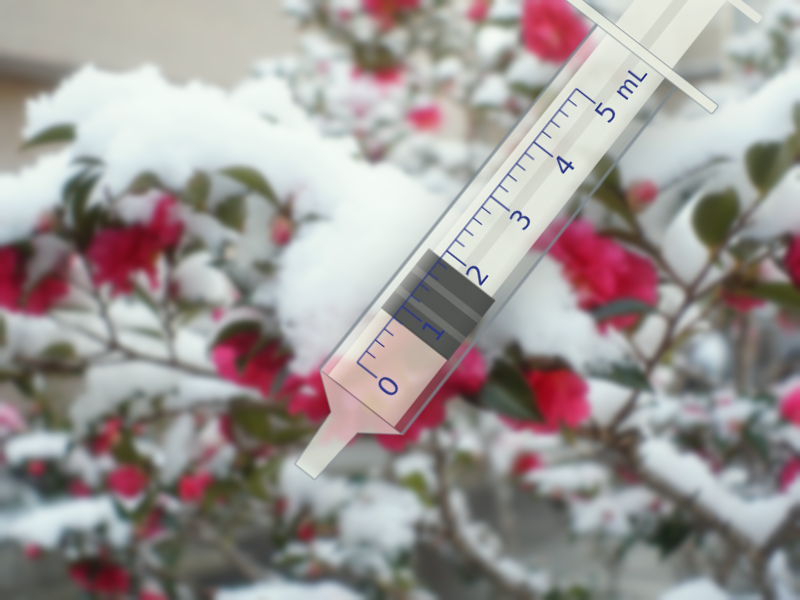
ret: 0.8 (mL)
